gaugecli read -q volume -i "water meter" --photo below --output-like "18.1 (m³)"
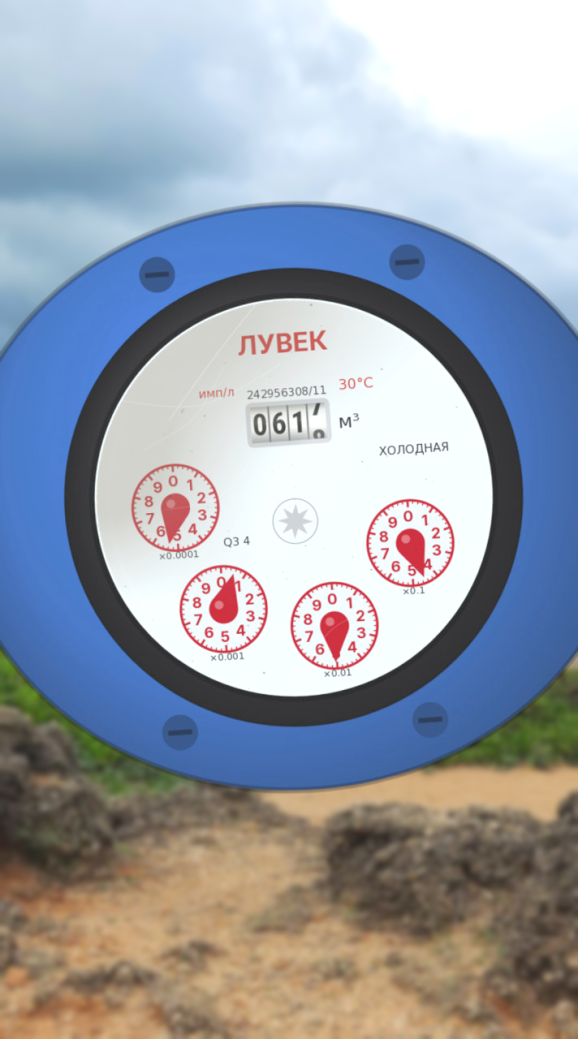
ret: 617.4505 (m³)
